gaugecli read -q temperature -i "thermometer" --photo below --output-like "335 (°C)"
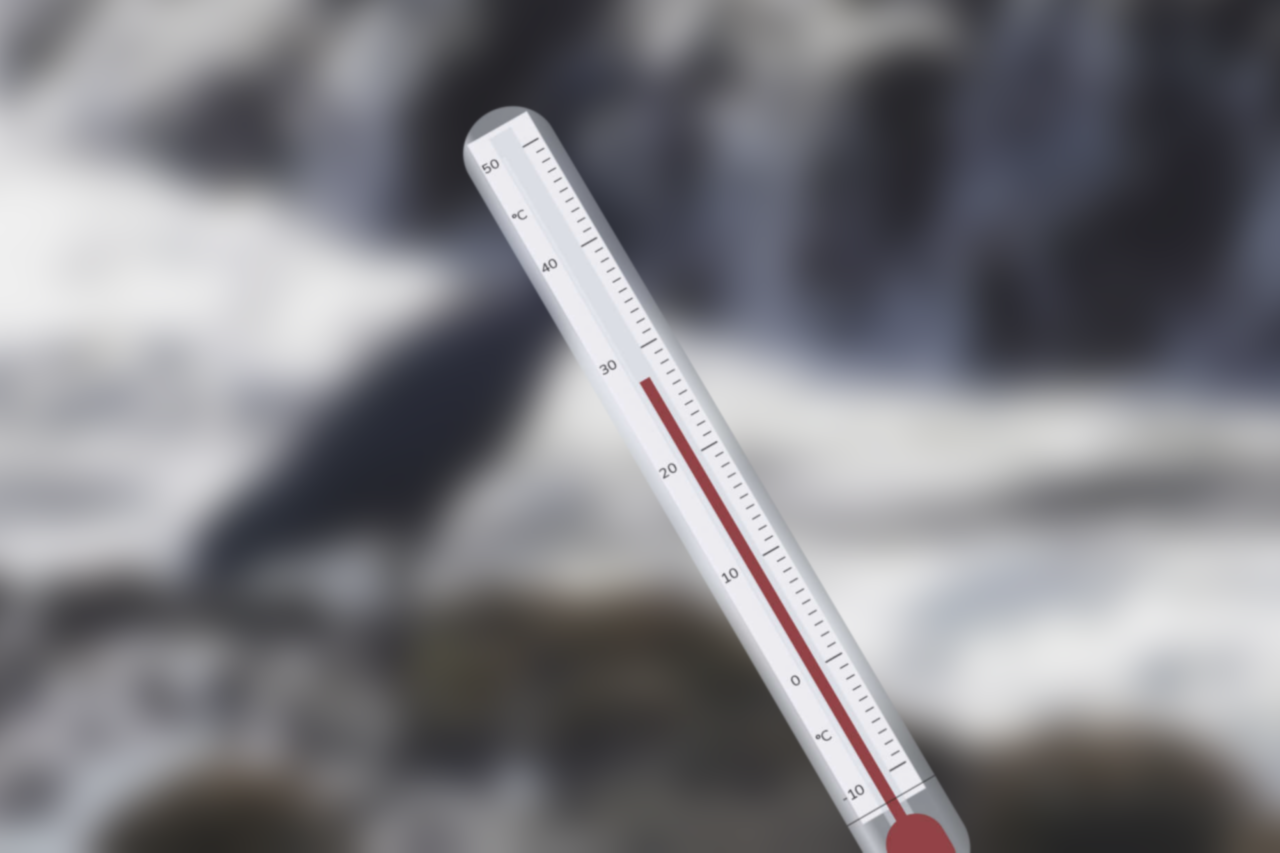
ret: 27.5 (°C)
